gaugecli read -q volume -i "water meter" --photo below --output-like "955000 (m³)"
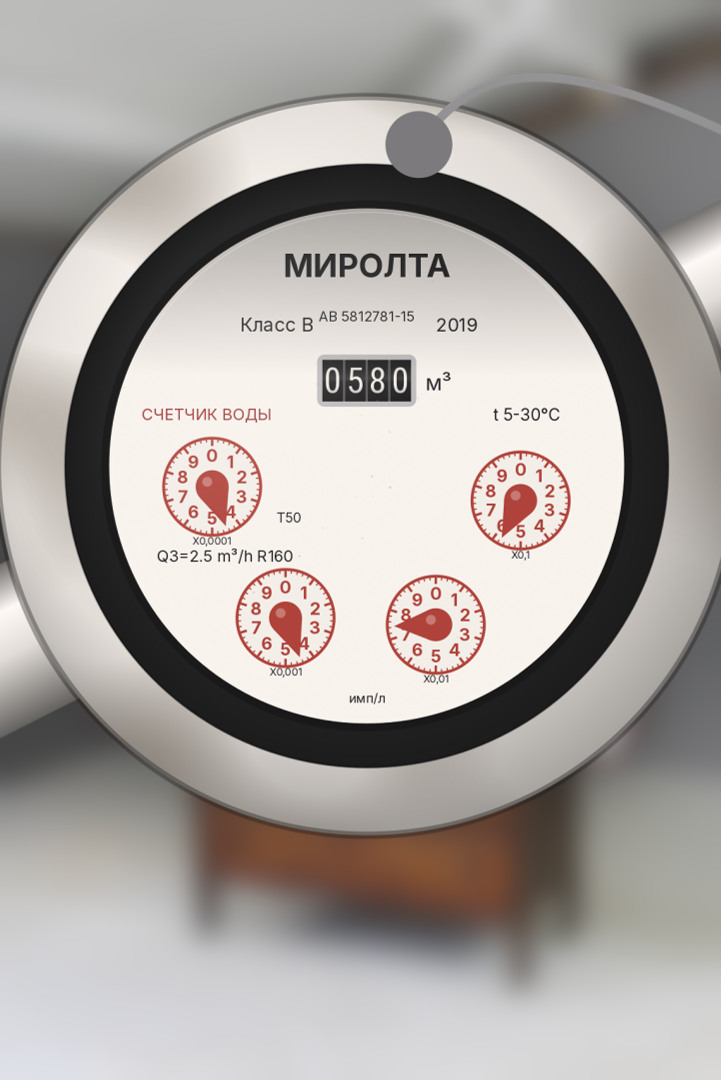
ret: 580.5744 (m³)
